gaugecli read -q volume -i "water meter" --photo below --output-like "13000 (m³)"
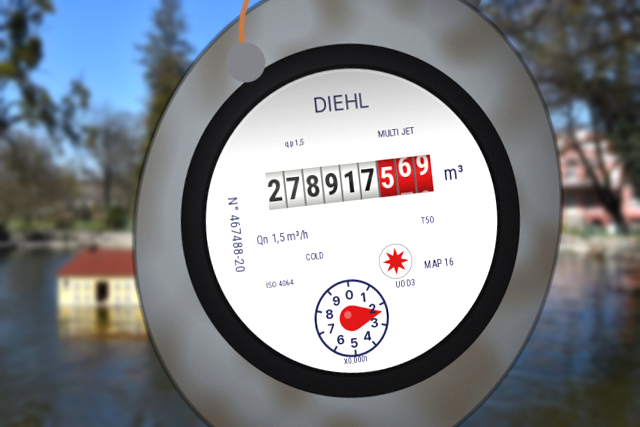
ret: 278917.5692 (m³)
